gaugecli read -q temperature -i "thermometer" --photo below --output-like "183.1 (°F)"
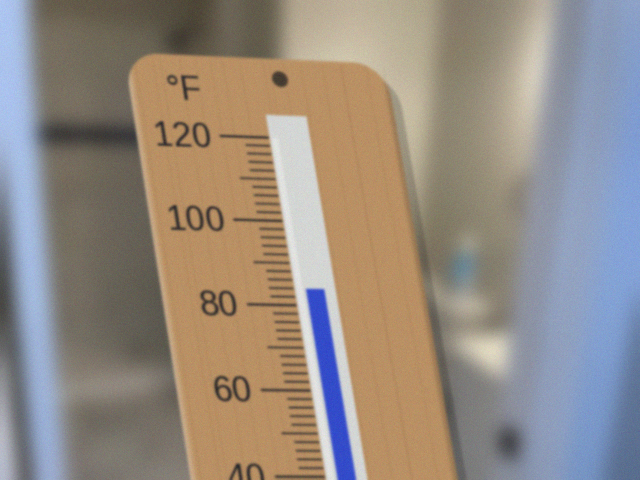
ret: 84 (°F)
